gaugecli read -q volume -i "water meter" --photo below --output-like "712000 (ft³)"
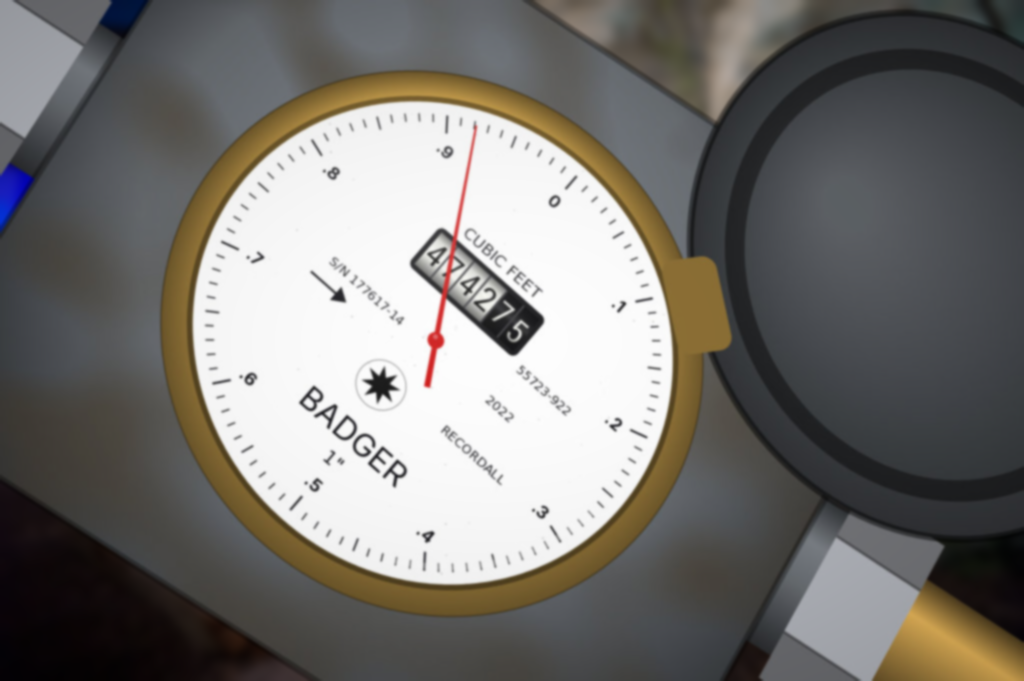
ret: 474274.92 (ft³)
